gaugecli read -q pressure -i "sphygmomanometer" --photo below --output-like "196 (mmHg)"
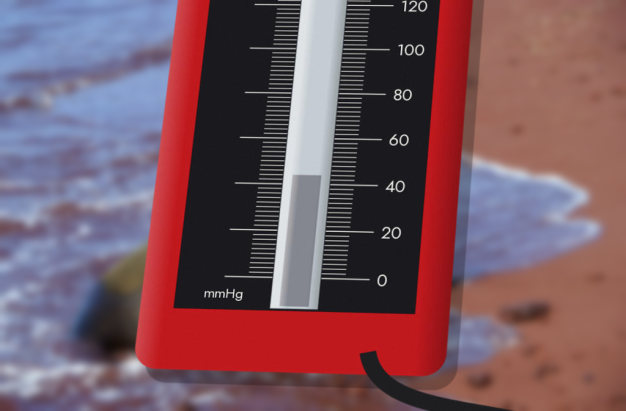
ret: 44 (mmHg)
